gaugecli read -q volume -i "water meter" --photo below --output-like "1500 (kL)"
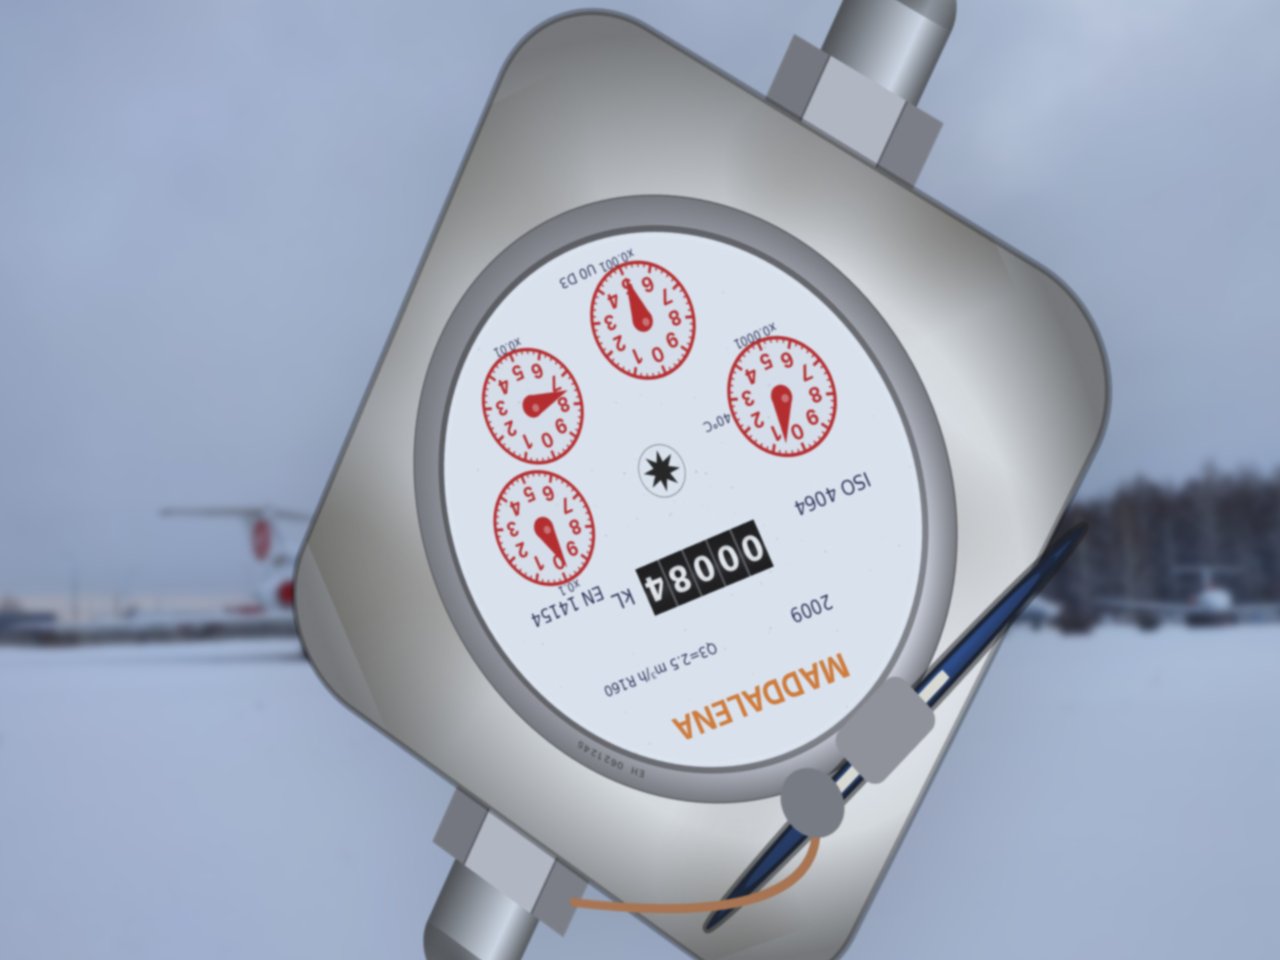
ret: 83.9750 (kL)
